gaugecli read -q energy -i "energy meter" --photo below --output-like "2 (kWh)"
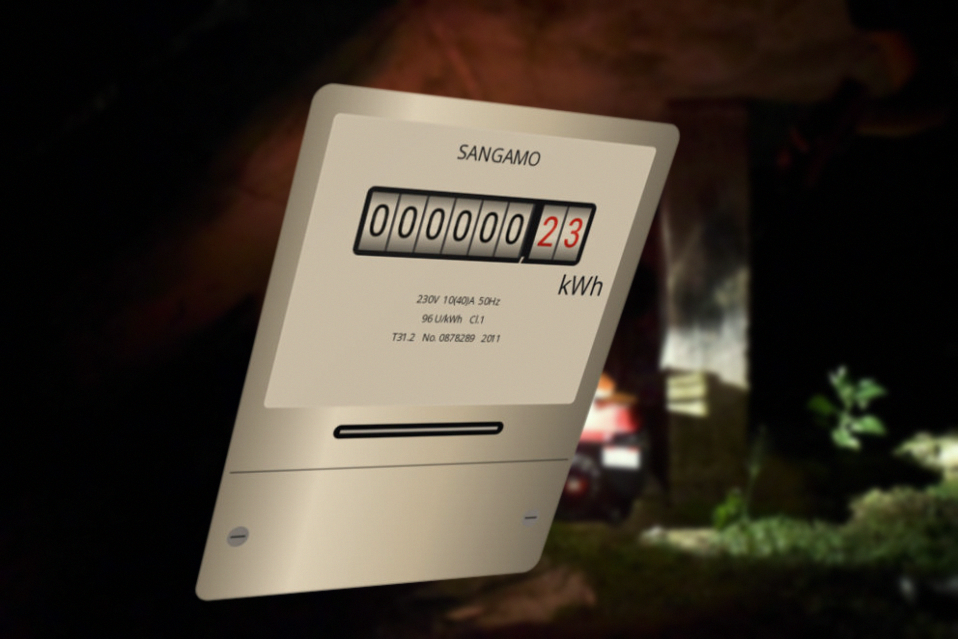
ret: 0.23 (kWh)
